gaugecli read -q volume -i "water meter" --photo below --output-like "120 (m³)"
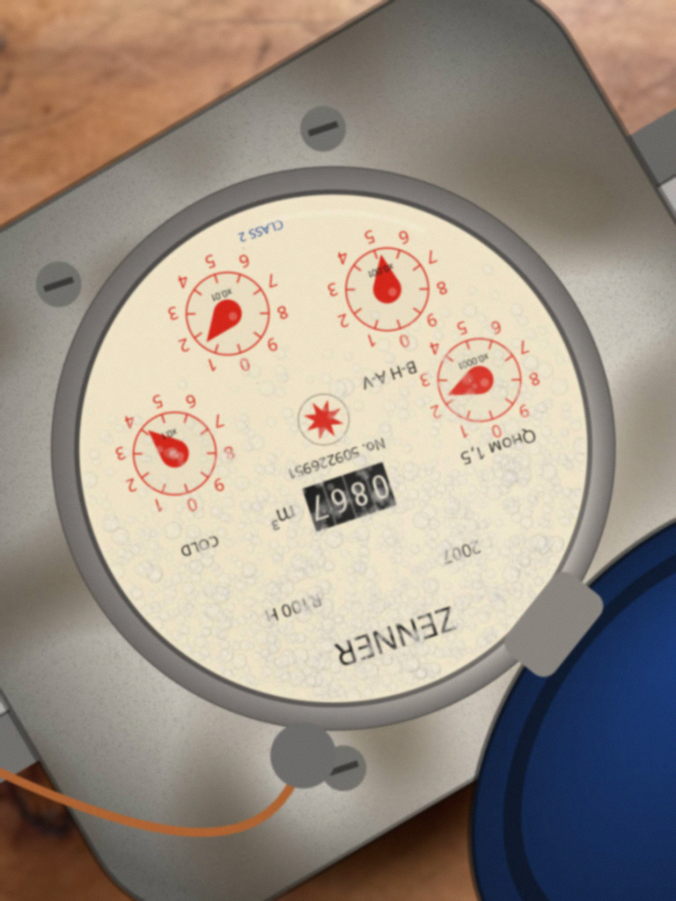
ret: 867.4152 (m³)
